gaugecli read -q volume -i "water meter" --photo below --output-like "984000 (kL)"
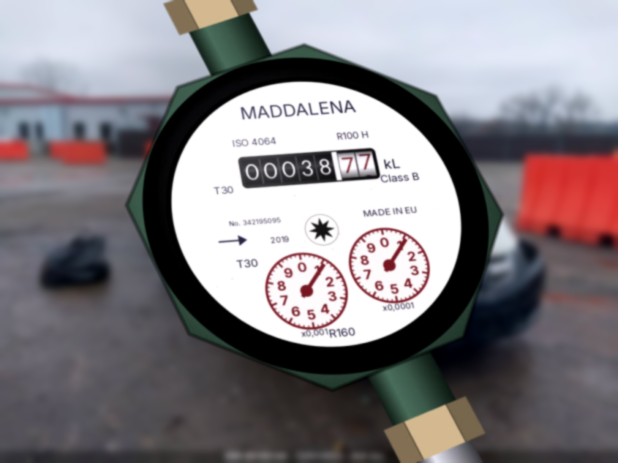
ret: 38.7711 (kL)
